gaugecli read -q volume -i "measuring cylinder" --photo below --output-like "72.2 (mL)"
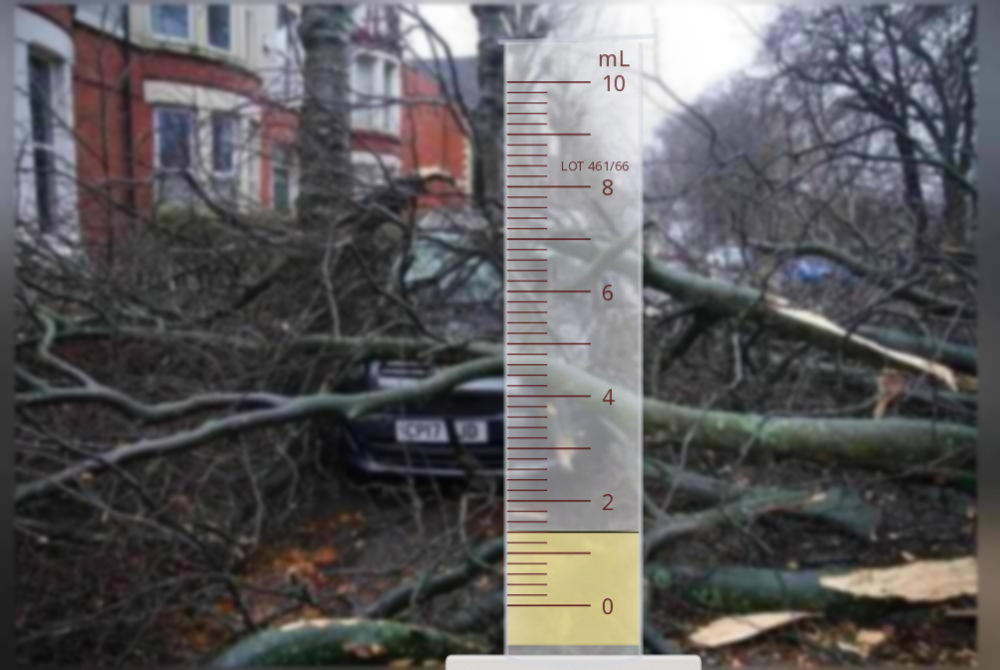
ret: 1.4 (mL)
